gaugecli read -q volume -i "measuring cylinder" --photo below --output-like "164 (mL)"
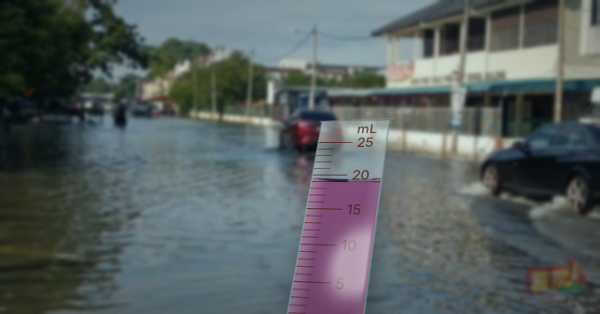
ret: 19 (mL)
